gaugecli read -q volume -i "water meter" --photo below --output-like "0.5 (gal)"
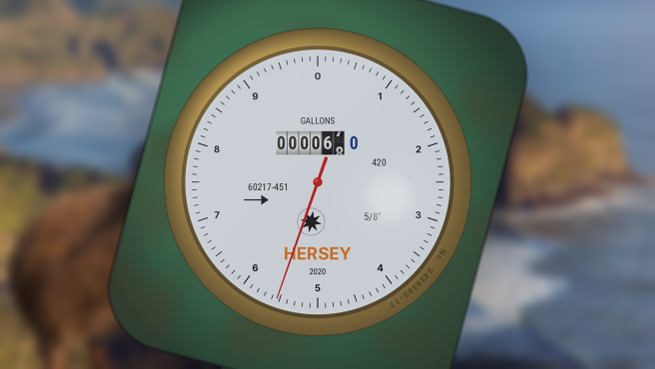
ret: 675.5 (gal)
